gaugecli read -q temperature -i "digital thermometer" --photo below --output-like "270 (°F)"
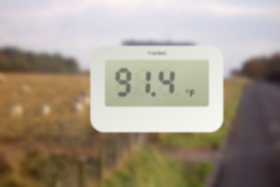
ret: 91.4 (°F)
